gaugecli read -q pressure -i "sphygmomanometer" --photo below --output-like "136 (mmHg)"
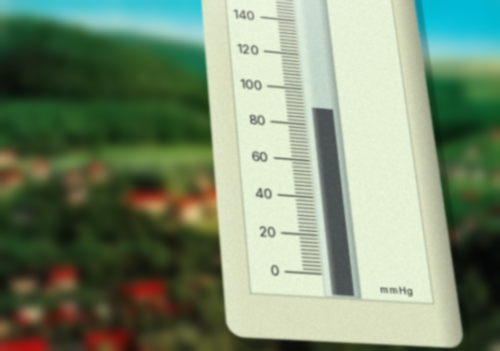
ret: 90 (mmHg)
